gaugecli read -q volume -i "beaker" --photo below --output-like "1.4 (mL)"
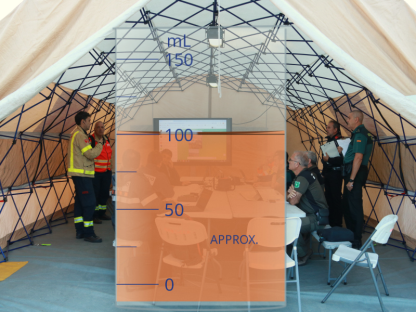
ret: 100 (mL)
